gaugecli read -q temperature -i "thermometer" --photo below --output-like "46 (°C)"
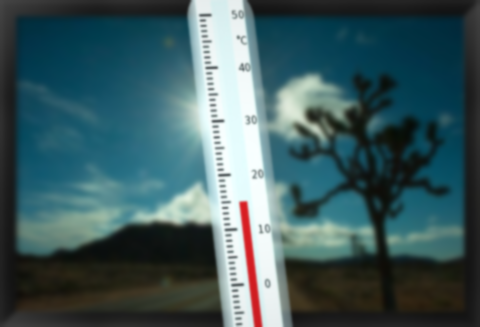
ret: 15 (°C)
